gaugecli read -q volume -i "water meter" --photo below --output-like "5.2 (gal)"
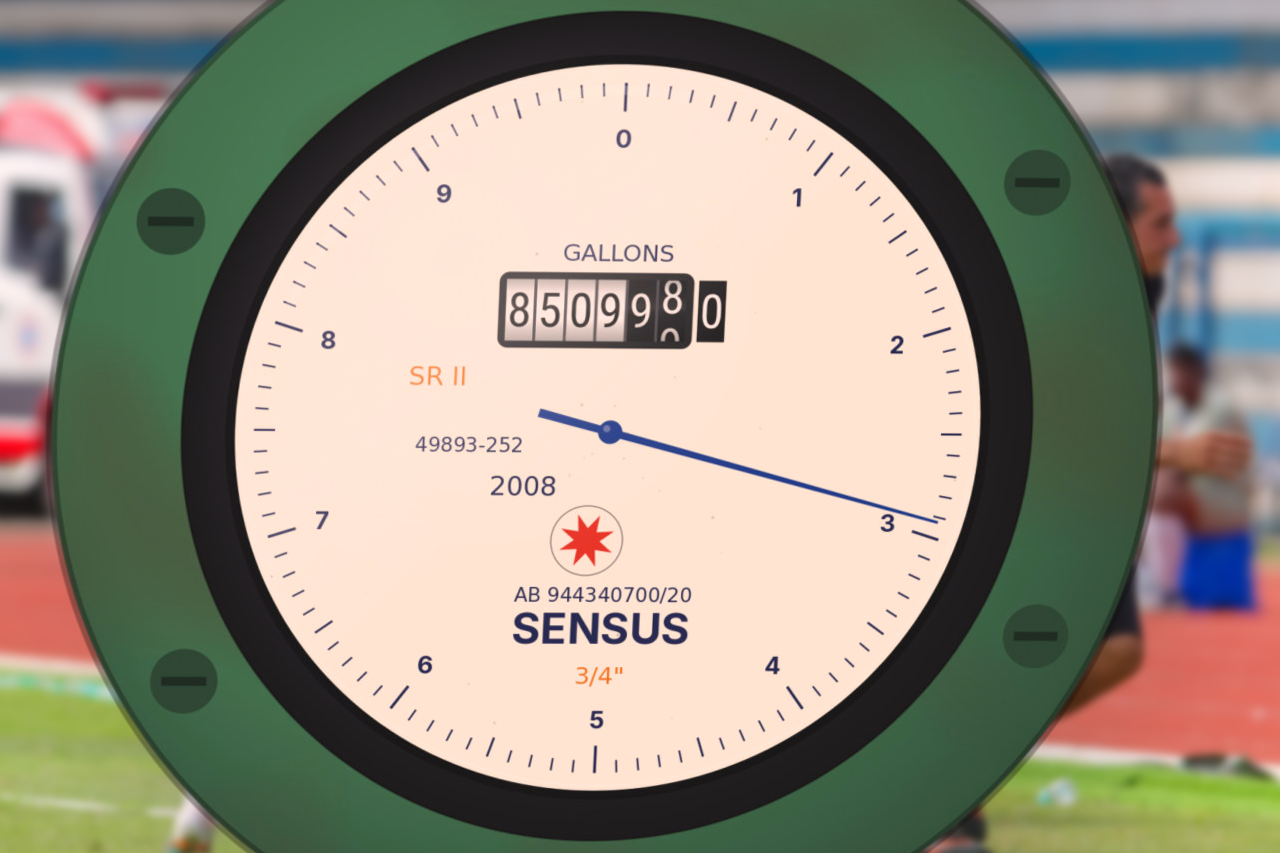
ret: 8509982.9 (gal)
